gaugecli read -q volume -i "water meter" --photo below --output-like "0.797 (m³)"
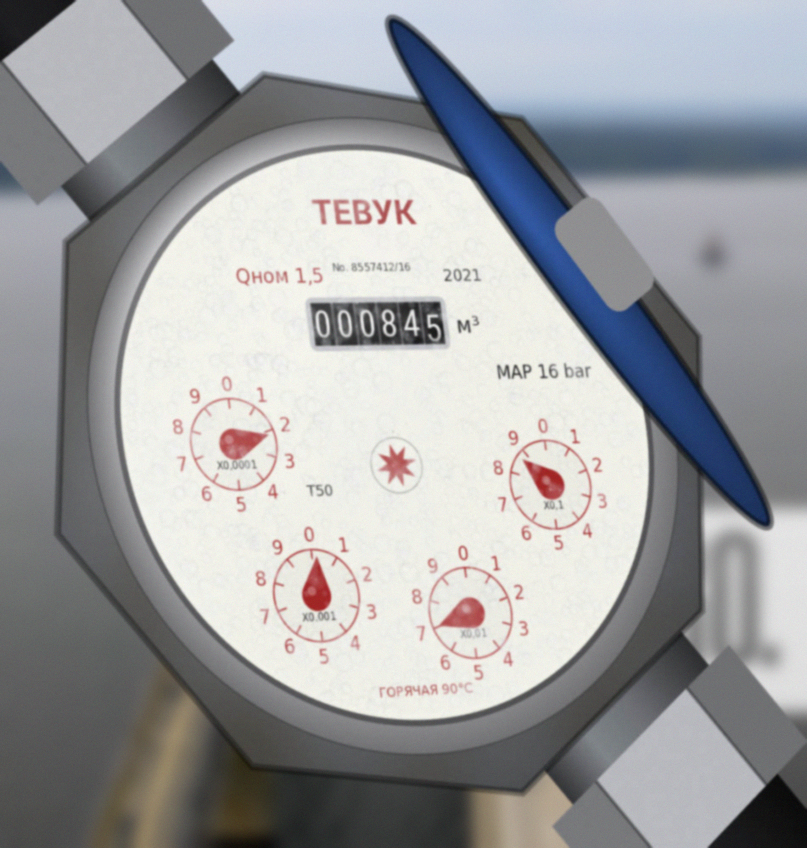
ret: 844.8702 (m³)
